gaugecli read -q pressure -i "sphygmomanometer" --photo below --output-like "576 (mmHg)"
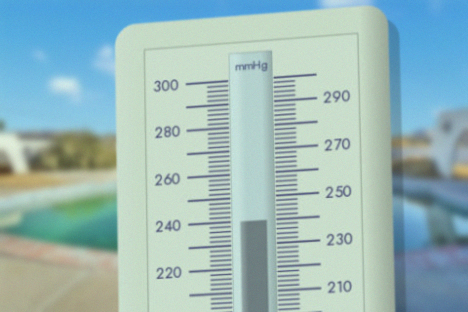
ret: 240 (mmHg)
